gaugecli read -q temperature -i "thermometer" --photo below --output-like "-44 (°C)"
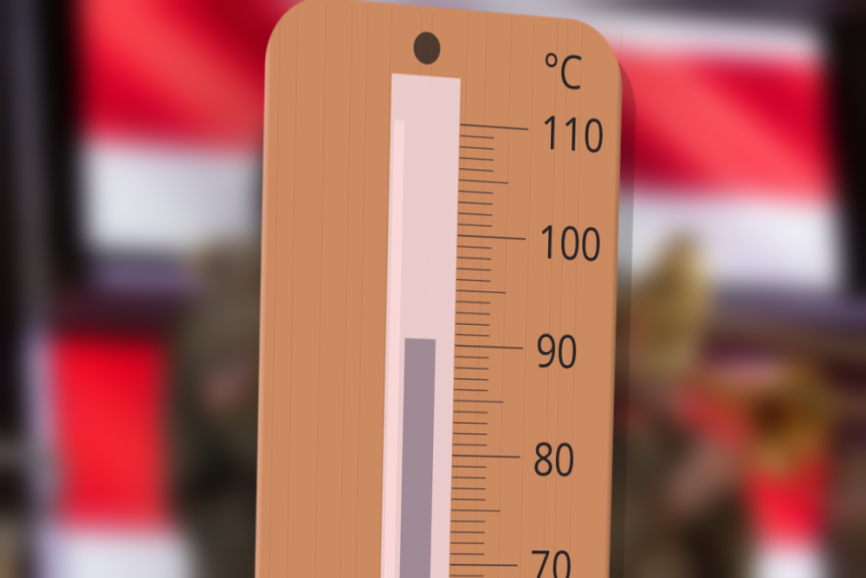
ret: 90.5 (°C)
